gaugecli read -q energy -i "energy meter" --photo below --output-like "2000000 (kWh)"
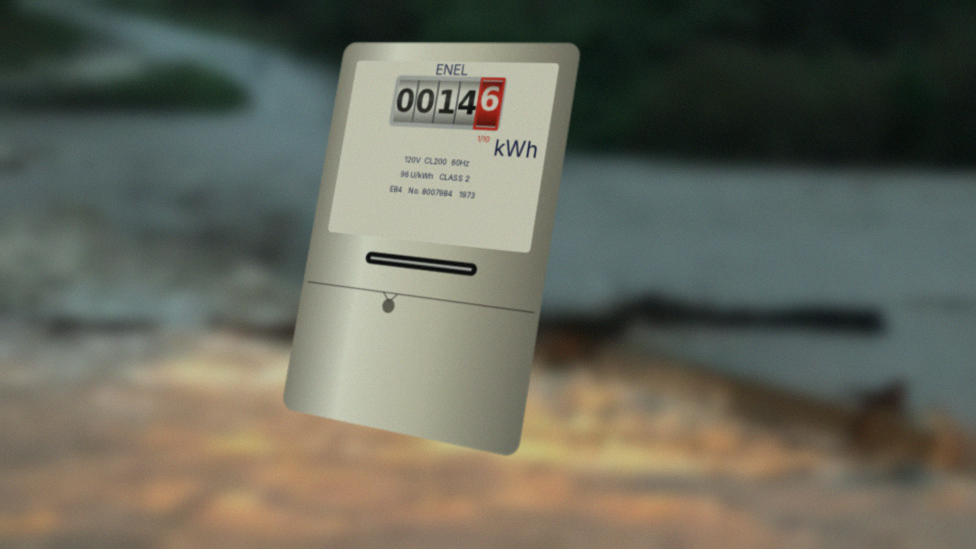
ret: 14.6 (kWh)
